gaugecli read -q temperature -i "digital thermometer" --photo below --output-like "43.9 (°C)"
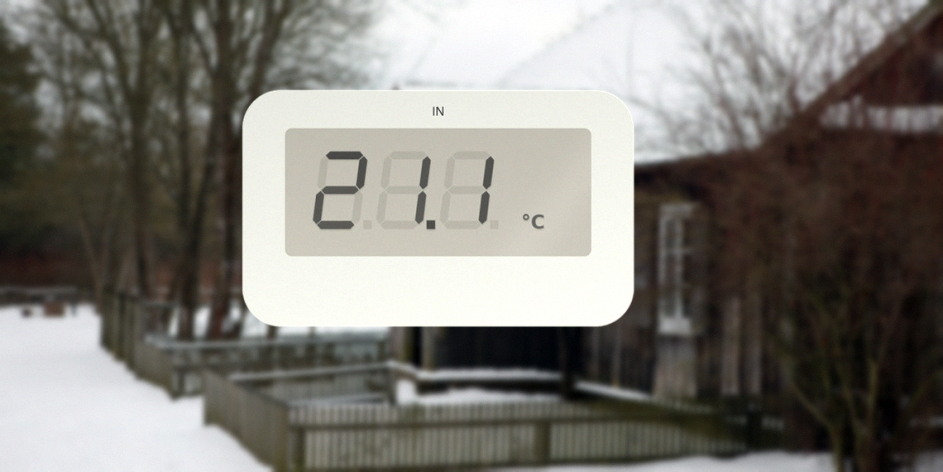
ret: 21.1 (°C)
